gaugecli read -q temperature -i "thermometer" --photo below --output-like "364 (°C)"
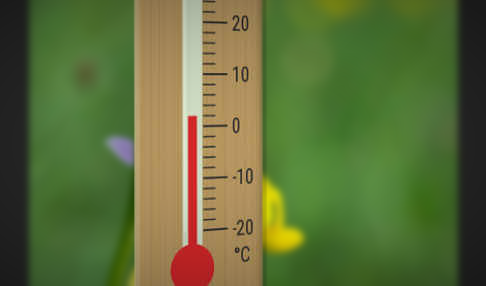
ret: 2 (°C)
